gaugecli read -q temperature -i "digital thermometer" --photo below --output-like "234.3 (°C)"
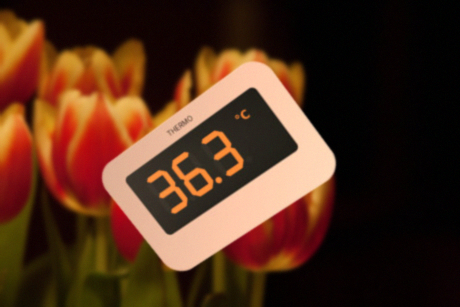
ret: 36.3 (°C)
